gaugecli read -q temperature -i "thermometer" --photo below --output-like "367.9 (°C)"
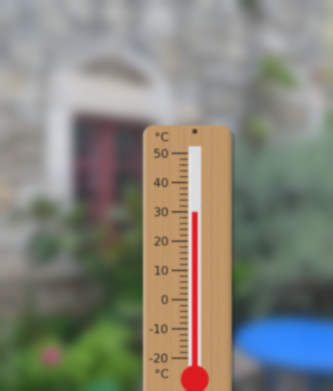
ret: 30 (°C)
